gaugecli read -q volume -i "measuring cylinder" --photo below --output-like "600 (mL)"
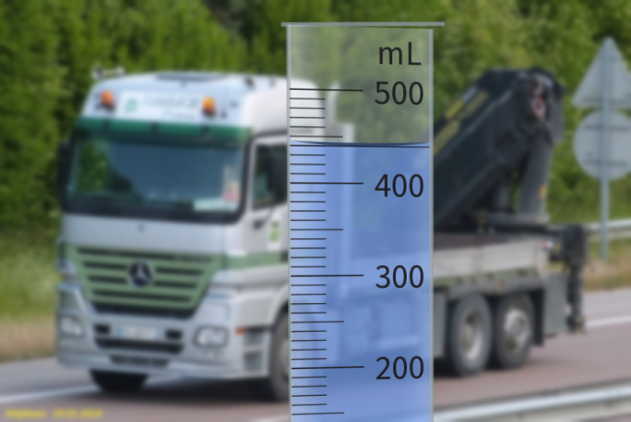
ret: 440 (mL)
